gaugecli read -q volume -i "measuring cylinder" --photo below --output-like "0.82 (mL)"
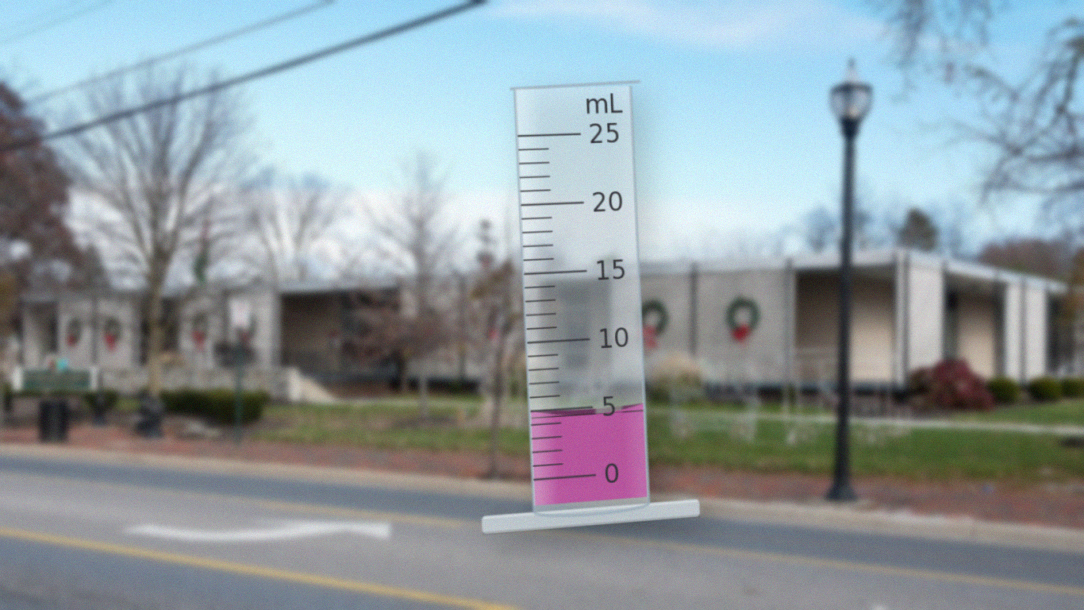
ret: 4.5 (mL)
